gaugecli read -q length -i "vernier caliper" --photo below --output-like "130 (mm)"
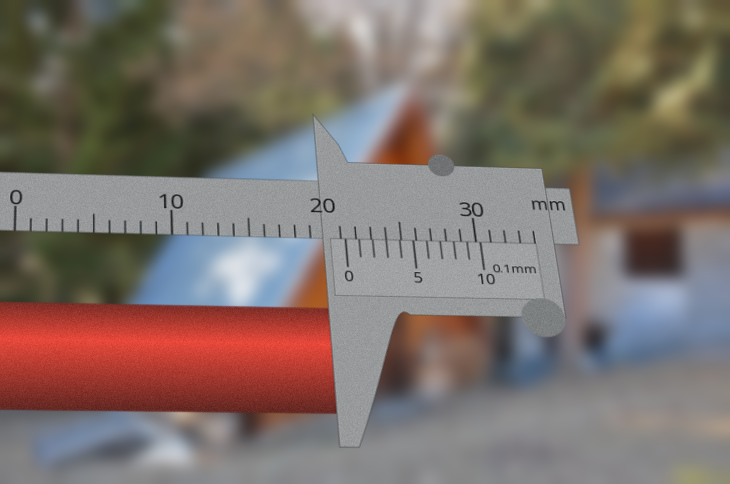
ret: 21.3 (mm)
